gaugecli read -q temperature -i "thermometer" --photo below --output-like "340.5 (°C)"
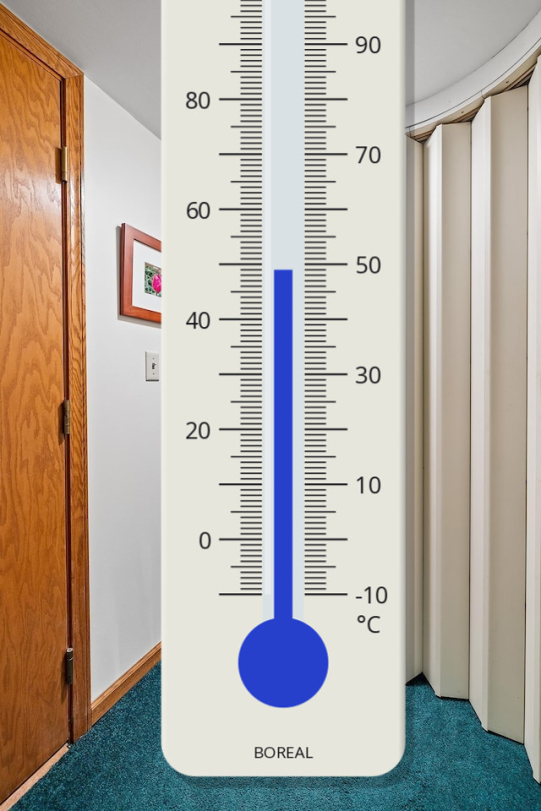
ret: 49 (°C)
